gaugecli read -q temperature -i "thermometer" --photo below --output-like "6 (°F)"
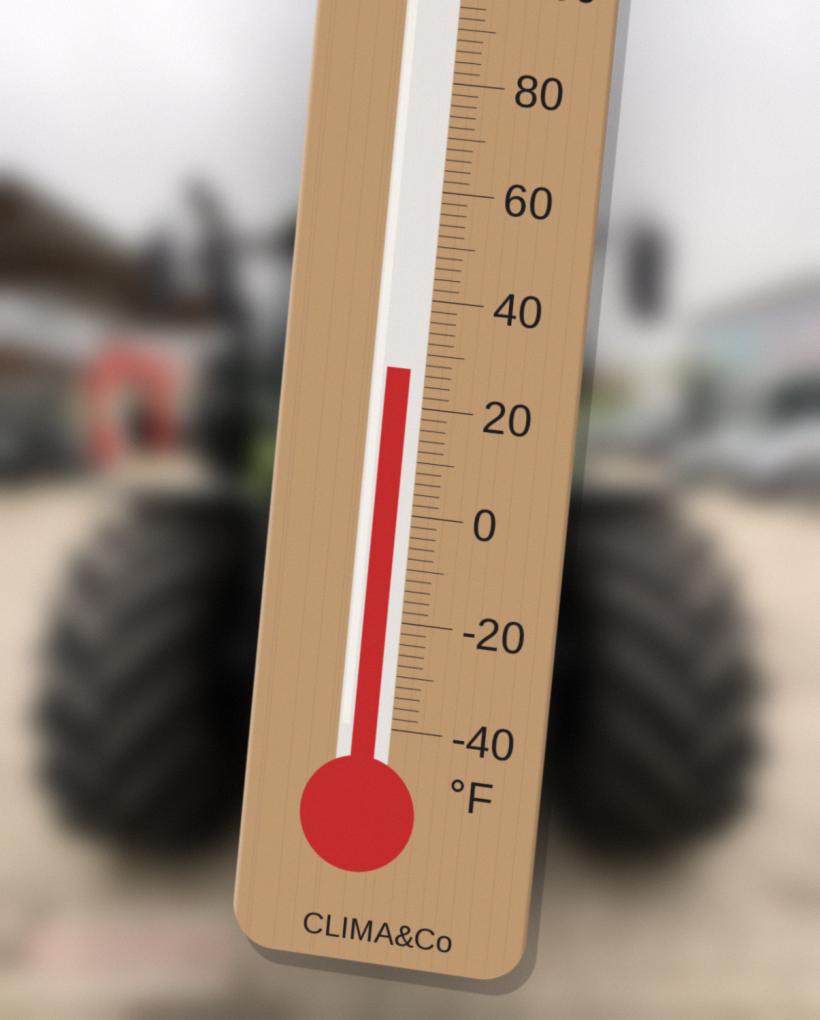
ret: 27 (°F)
